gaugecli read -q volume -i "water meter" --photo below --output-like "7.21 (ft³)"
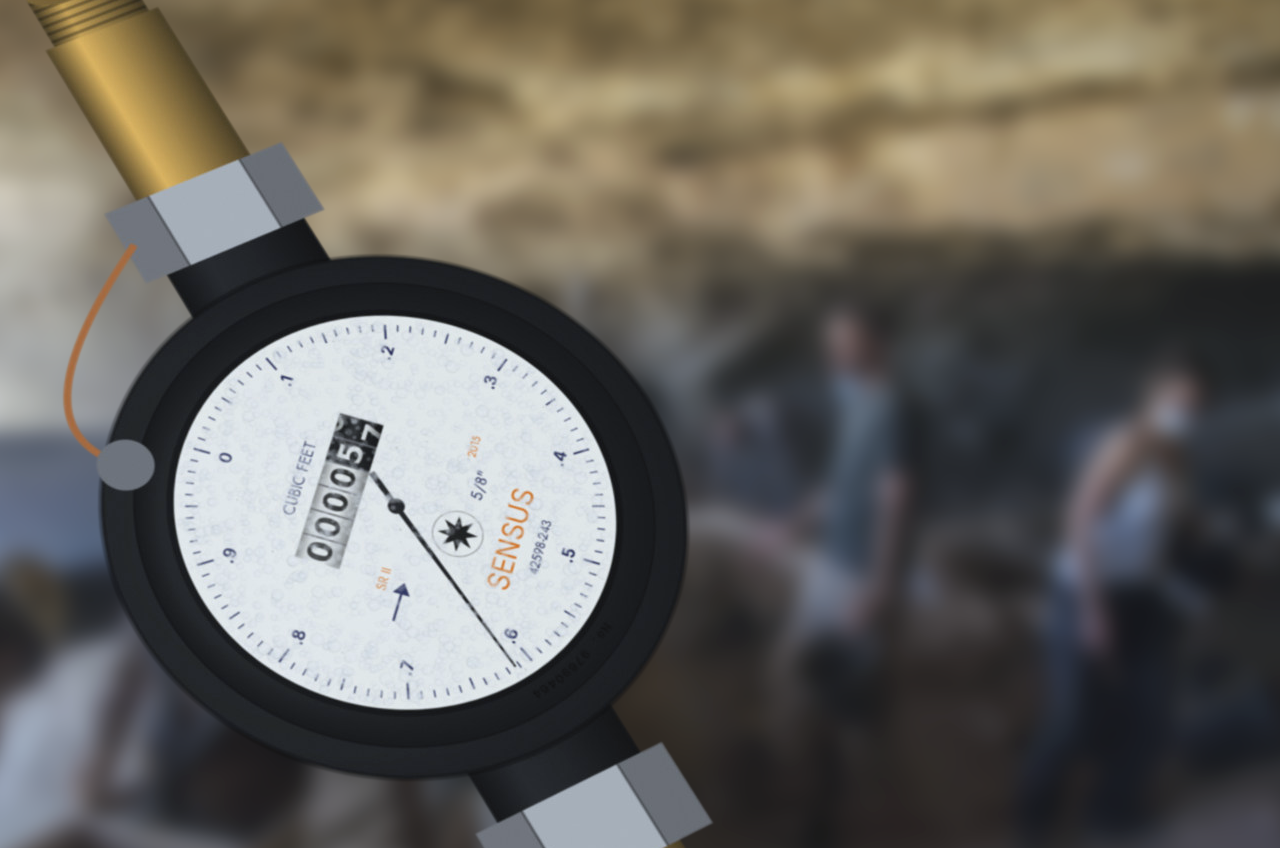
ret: 56.61 (ft³)
